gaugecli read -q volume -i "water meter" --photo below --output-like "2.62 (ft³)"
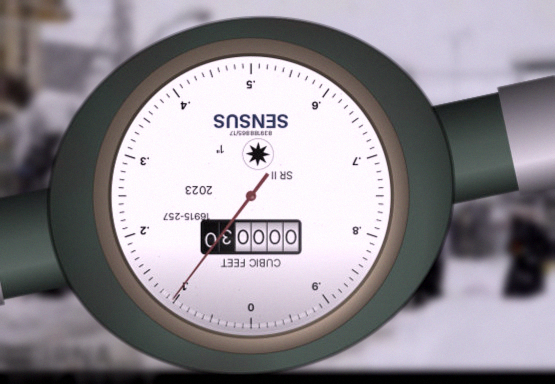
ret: 30.10 (ft³)
